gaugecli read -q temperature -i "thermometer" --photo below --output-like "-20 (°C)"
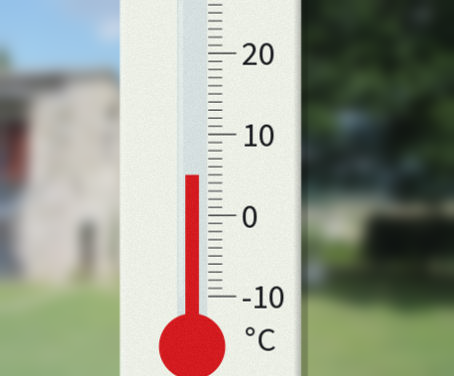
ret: 5 (°C)
